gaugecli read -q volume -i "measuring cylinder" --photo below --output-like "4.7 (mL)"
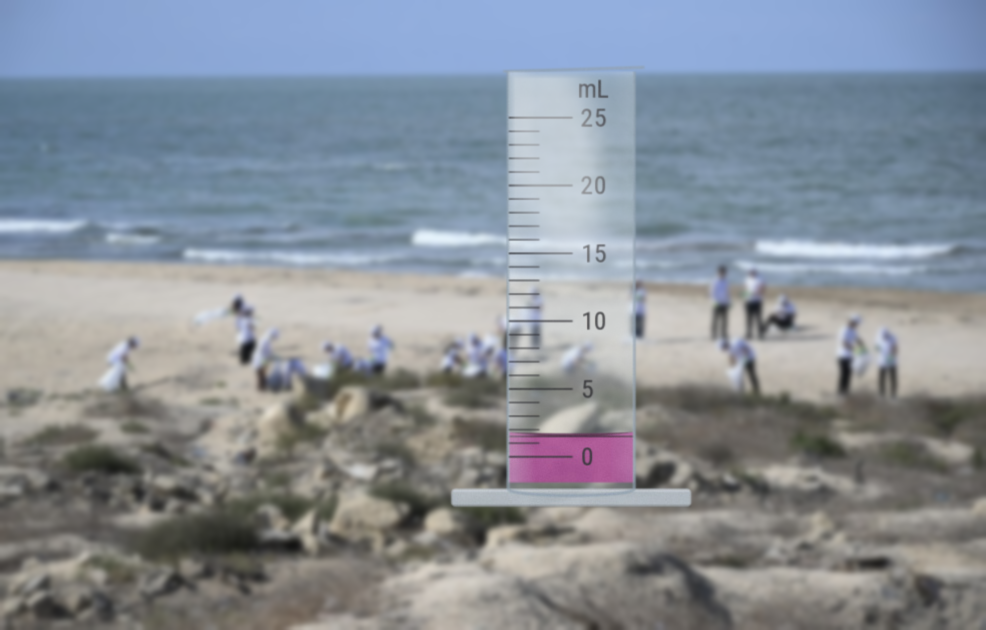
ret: 1.5 (mL)
